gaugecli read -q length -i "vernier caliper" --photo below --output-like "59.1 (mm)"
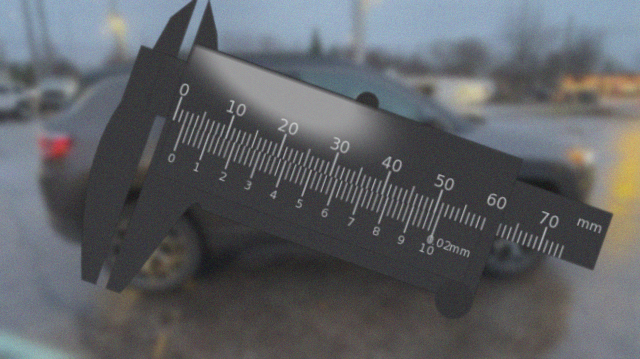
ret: 2.0 (mm)
